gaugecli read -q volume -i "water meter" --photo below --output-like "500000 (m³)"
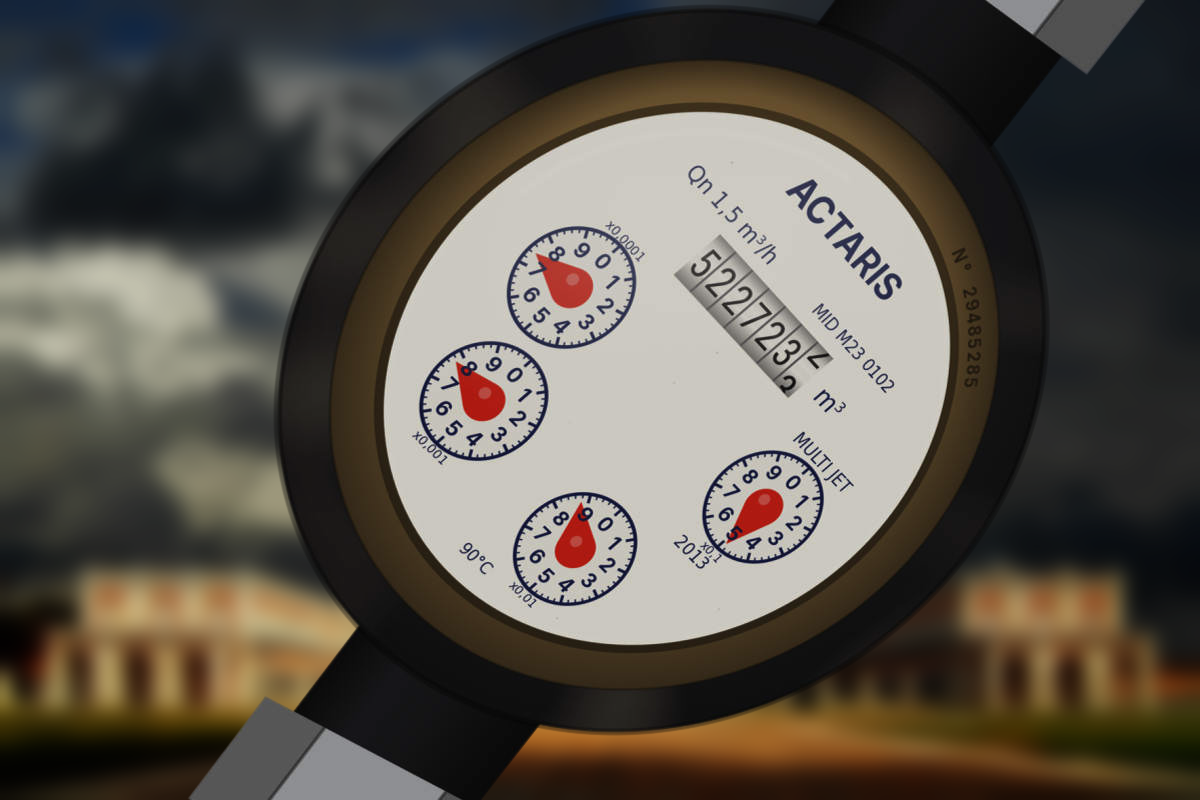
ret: 5227232.4877 (m³)
